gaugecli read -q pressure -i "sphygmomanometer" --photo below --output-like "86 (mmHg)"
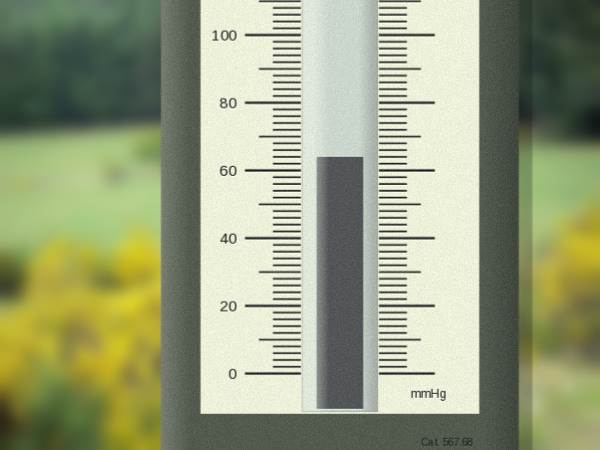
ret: 64 (mmHg)
